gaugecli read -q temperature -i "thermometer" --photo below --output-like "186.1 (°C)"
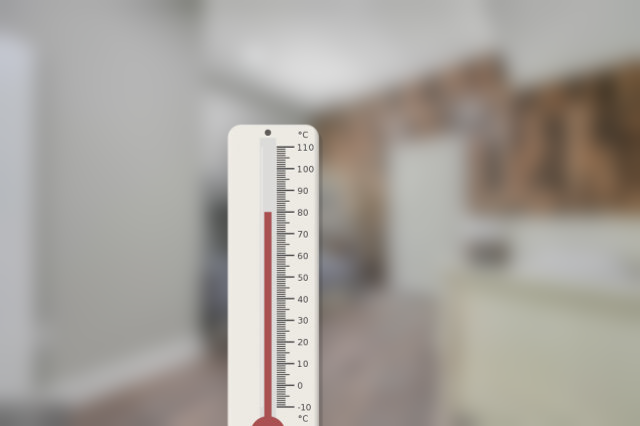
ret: 80 (°C)
